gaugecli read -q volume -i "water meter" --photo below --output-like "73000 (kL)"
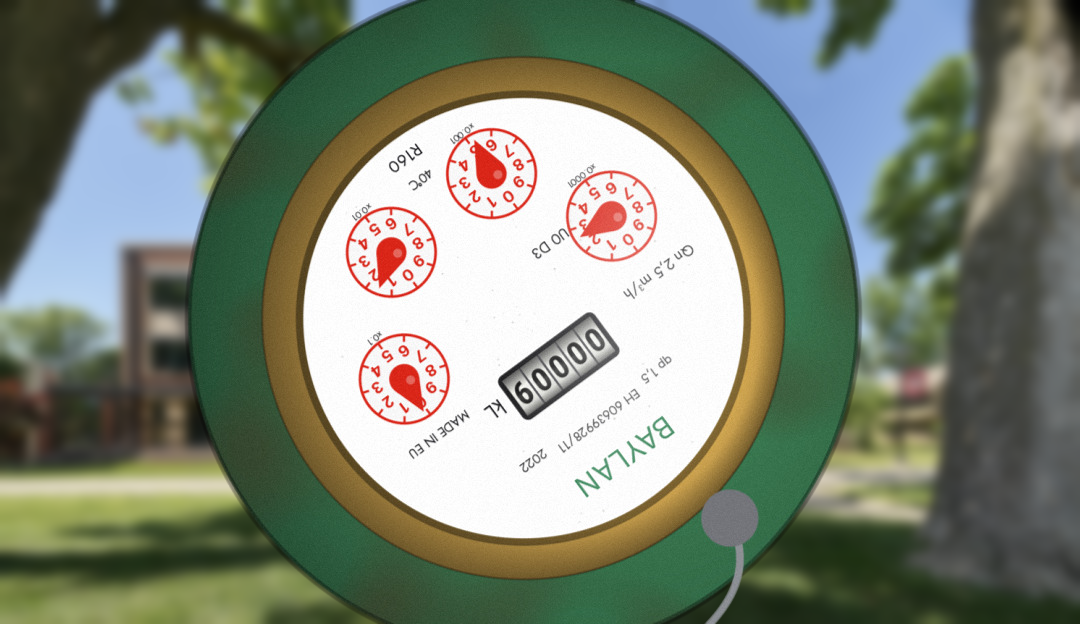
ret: 9.0152 (kL)
